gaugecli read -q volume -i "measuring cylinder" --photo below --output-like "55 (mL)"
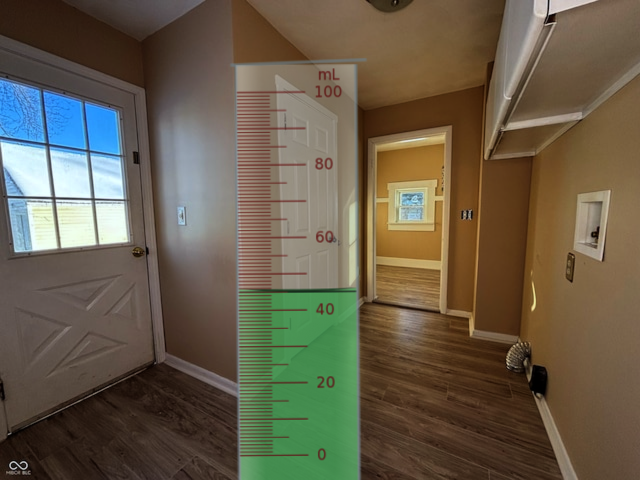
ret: 45 (mL)
